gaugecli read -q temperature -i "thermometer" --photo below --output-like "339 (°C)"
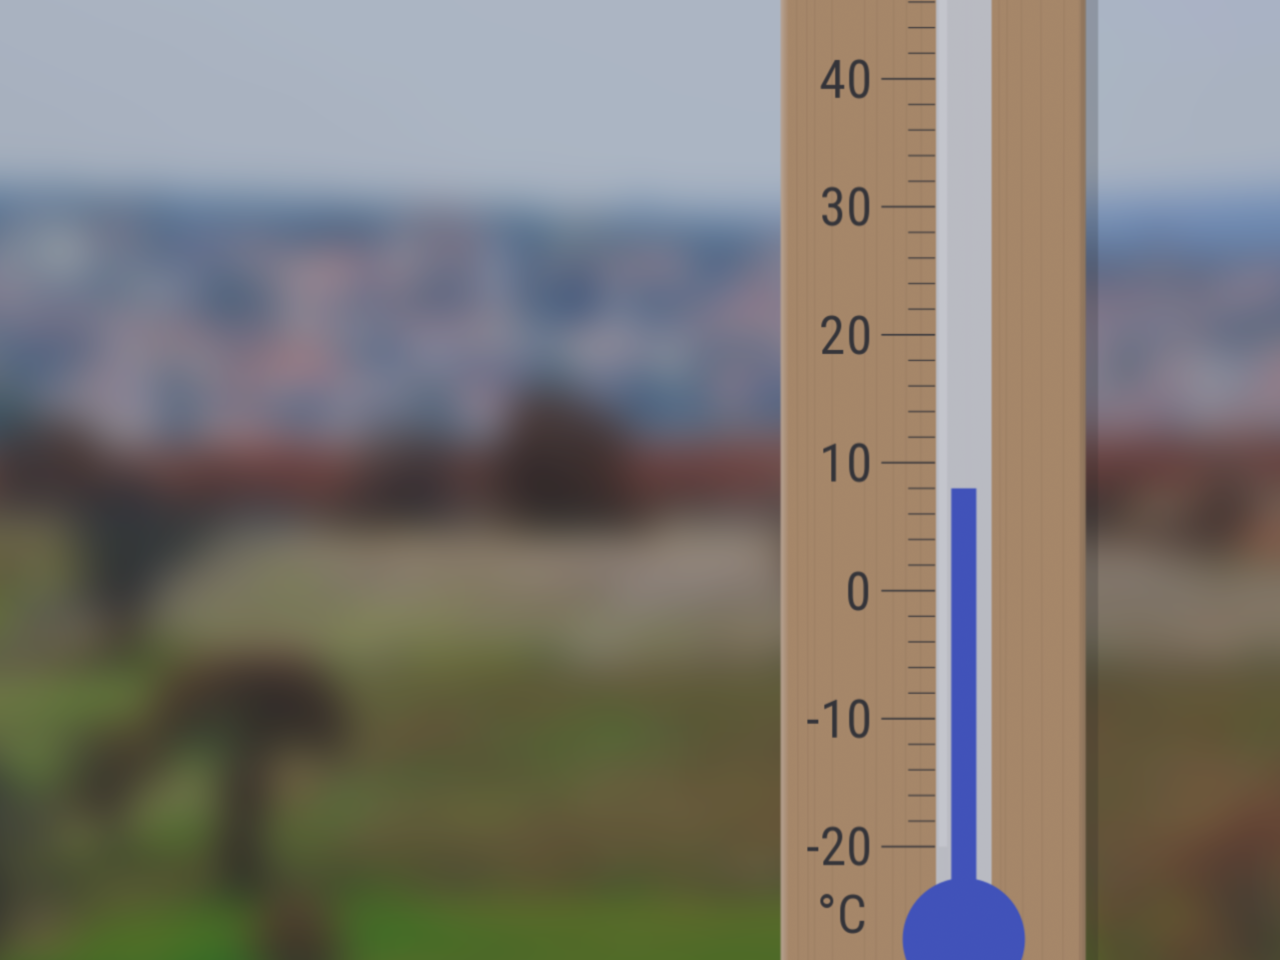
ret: 8 (°C)
